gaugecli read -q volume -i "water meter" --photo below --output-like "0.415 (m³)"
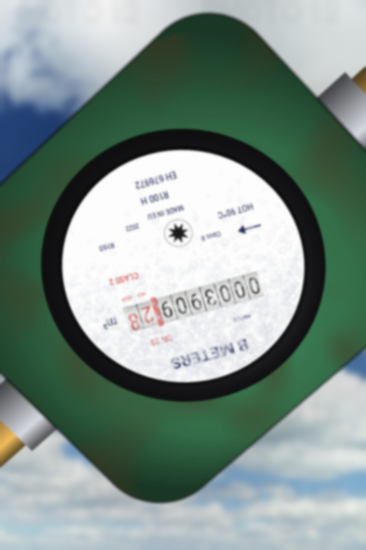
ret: 3909.28 (m³)
